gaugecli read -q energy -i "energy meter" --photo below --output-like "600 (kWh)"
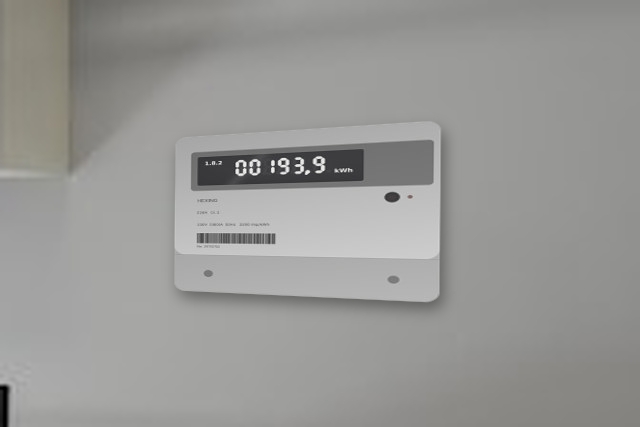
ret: 193.9 (kWh)
